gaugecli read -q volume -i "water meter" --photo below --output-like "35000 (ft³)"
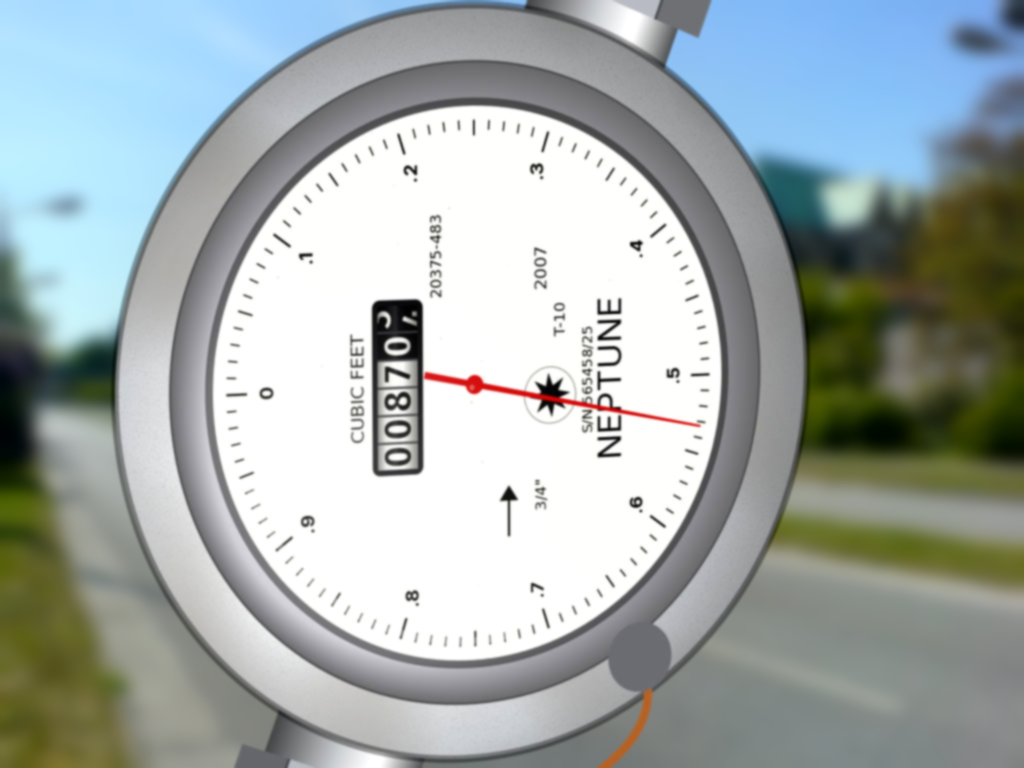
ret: 8703.53 (ft³)
